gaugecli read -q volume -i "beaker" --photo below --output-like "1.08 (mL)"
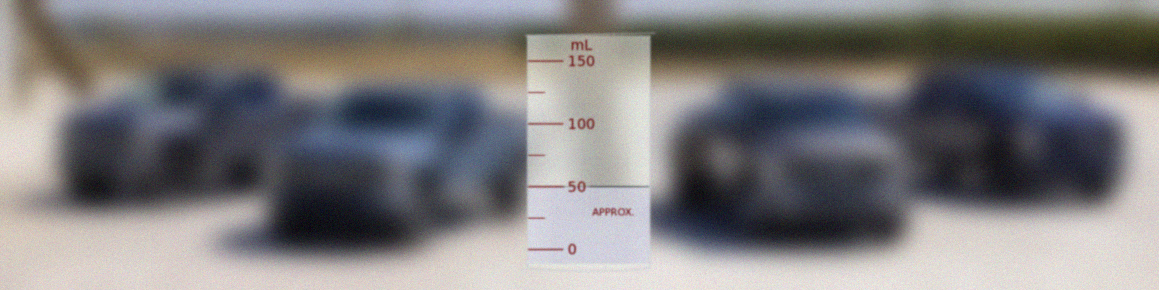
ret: 50 (mL)
